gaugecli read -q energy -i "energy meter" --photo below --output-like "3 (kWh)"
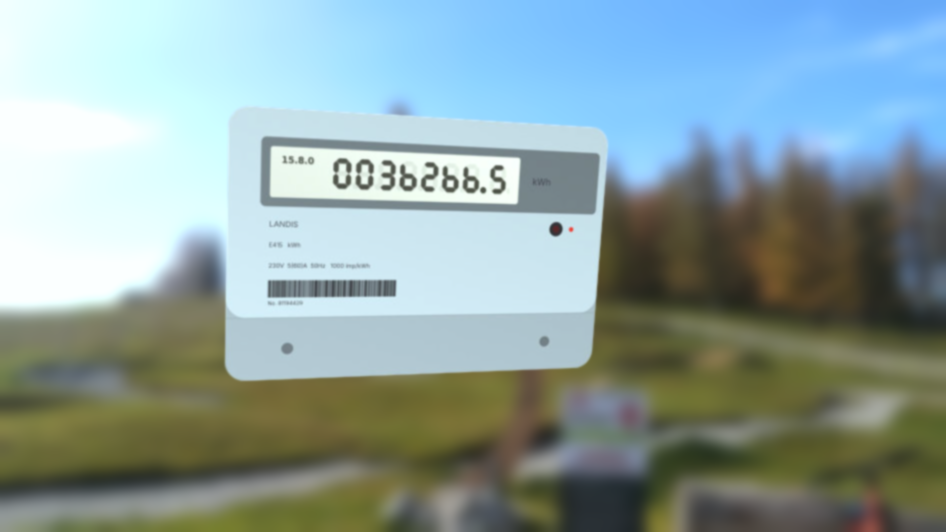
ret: 36266.5 (kWh)
